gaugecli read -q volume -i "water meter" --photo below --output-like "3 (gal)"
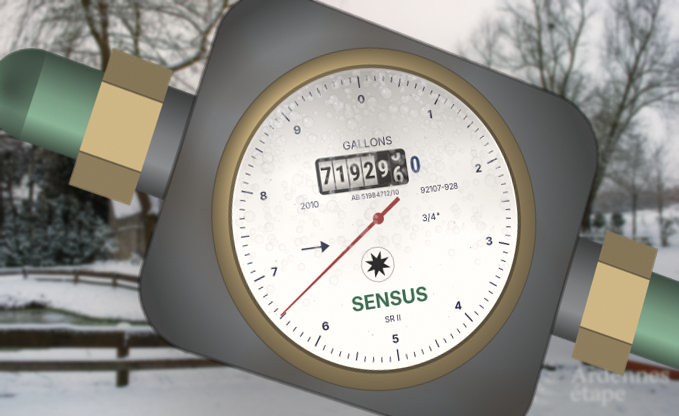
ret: 7192956.5 (gal)
